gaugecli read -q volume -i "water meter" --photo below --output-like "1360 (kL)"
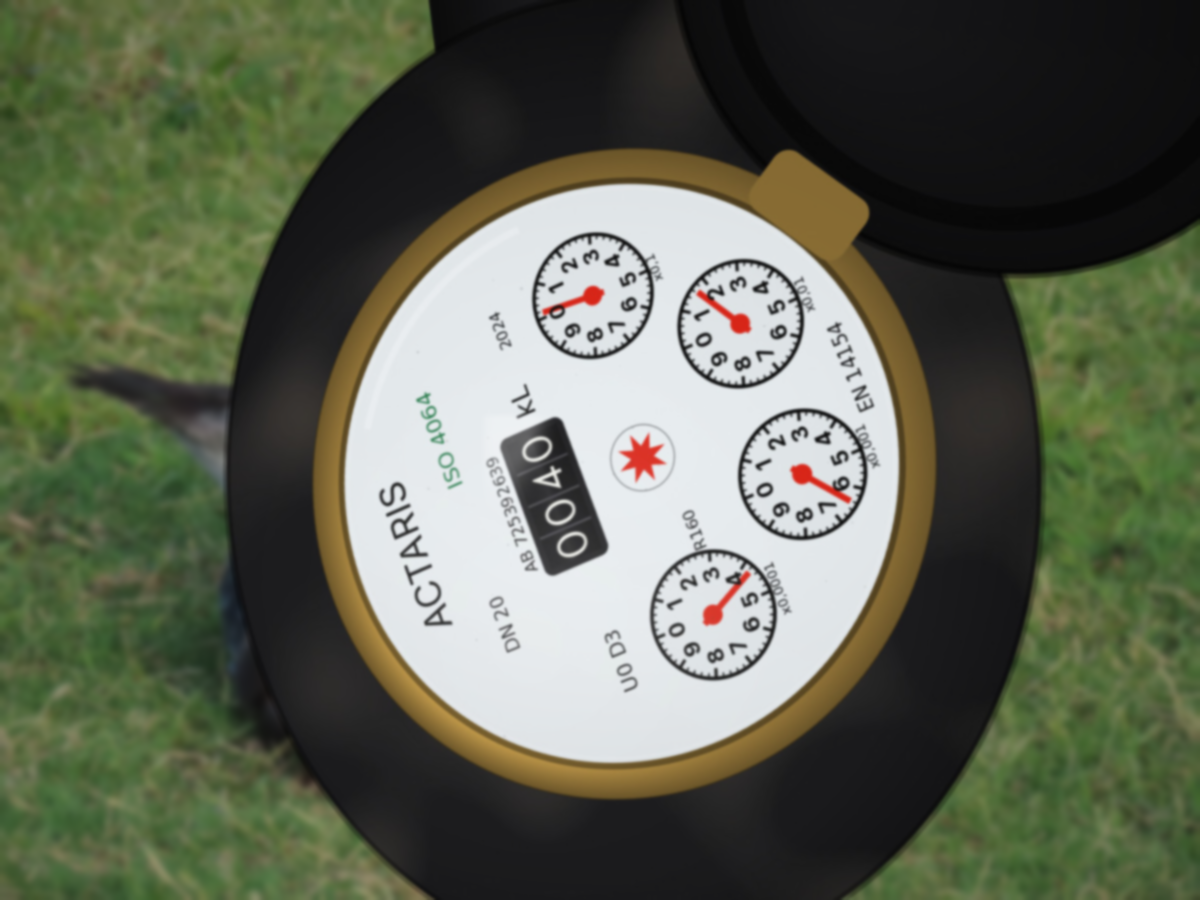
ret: 40.0164 (kL)
